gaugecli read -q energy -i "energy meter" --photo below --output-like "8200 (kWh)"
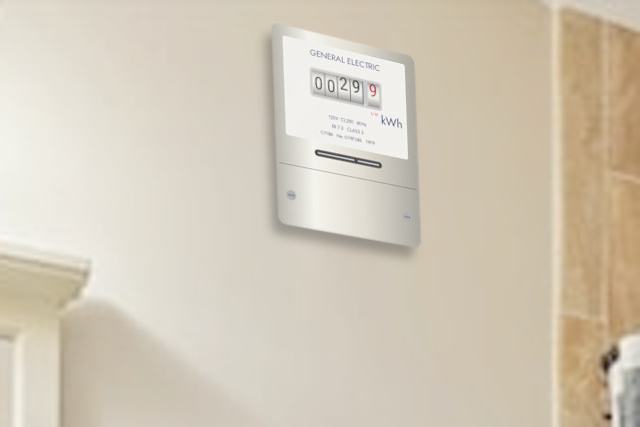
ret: 29.9 (kWh)
